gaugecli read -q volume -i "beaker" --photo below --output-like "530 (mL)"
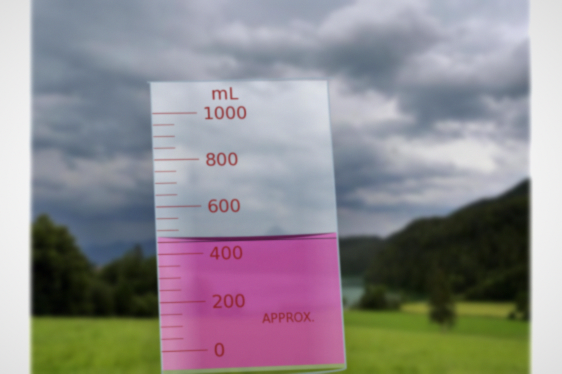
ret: 450 (mL)
